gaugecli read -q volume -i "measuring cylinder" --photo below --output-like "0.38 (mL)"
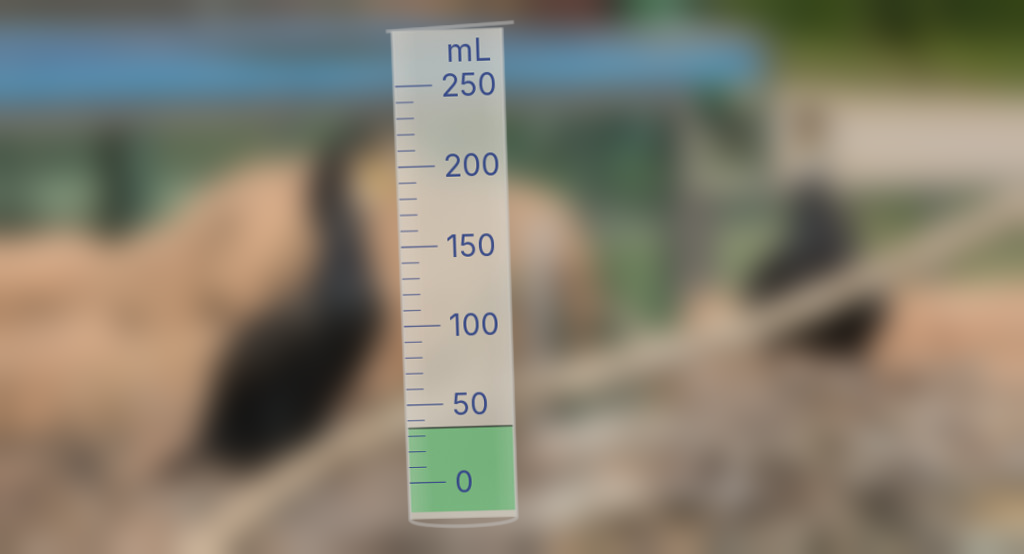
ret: 35 (mL)
